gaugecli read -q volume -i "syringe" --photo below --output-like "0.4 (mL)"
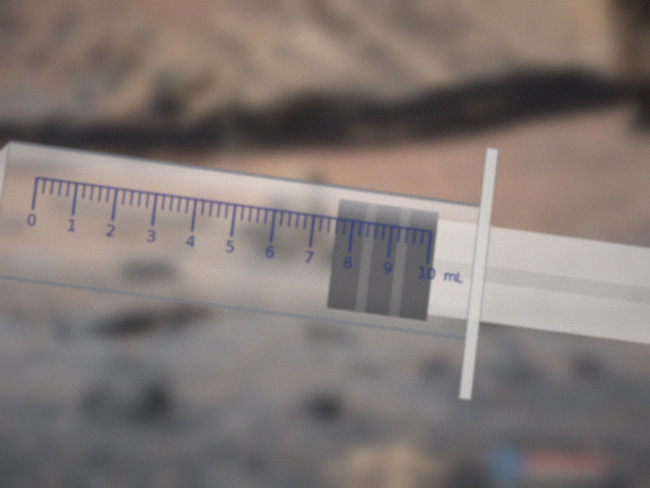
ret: 7.6 (mL)
